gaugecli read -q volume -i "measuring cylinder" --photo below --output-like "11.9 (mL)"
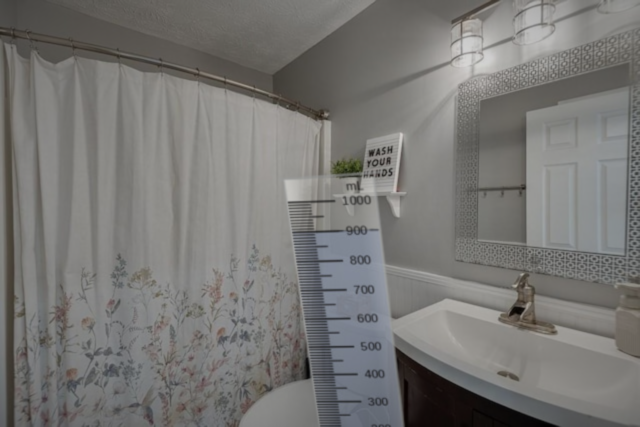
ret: 900 (mL)
